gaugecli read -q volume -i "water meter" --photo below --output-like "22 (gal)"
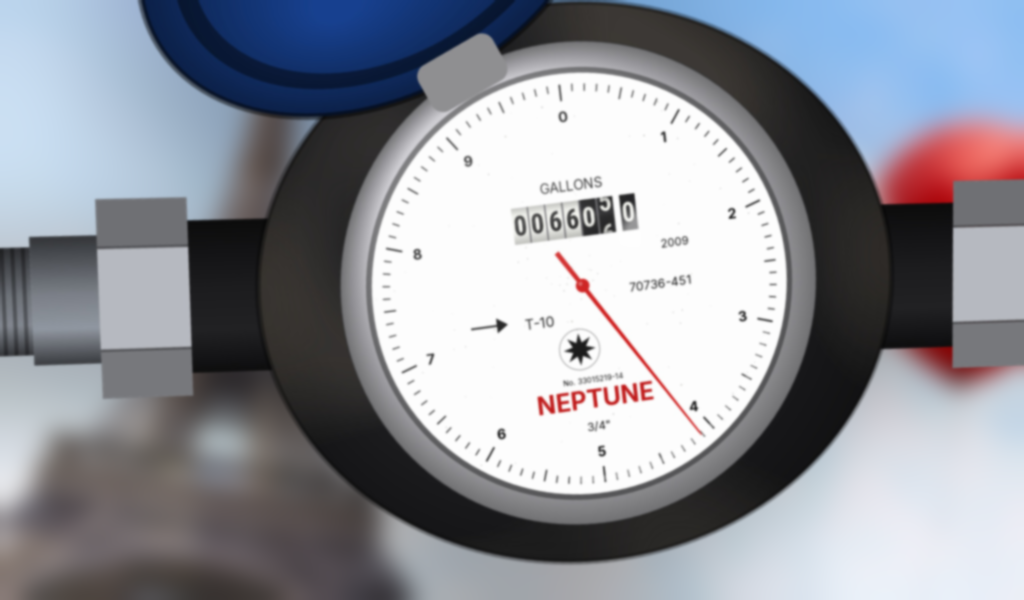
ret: 66054.1 (gal)
